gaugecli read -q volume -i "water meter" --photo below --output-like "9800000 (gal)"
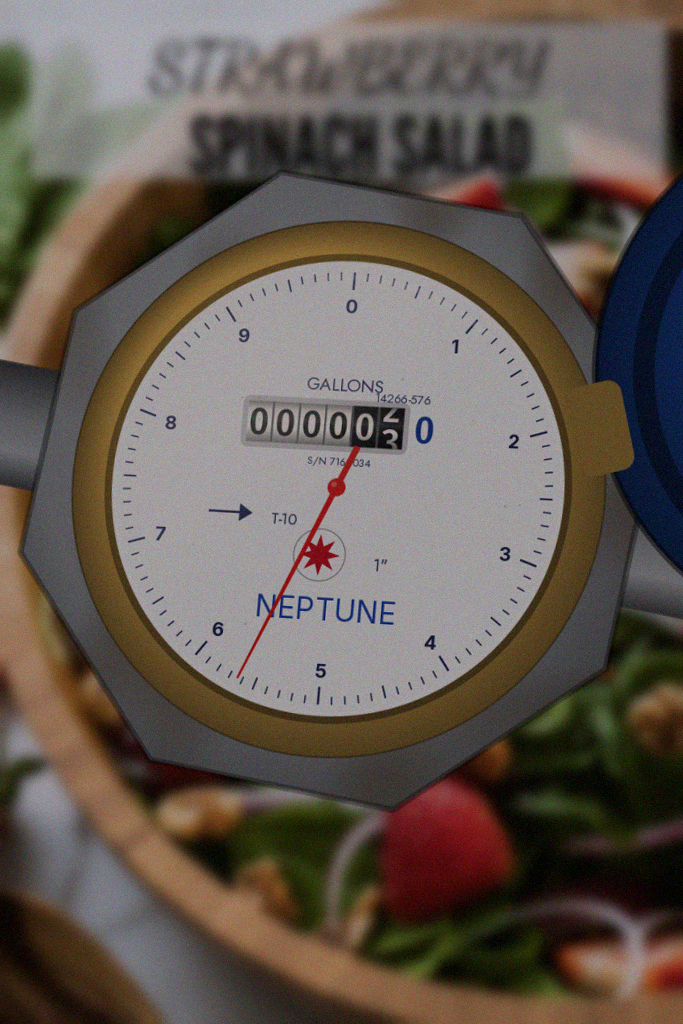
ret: 25.6 (gal)
